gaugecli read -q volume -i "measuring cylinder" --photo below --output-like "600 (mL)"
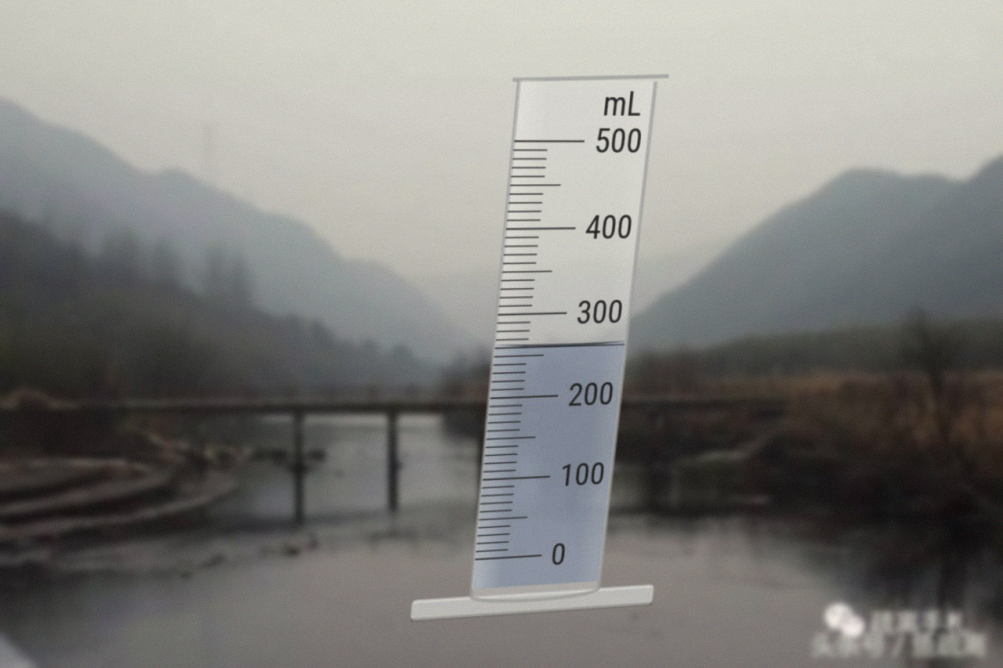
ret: 260 (mL)
